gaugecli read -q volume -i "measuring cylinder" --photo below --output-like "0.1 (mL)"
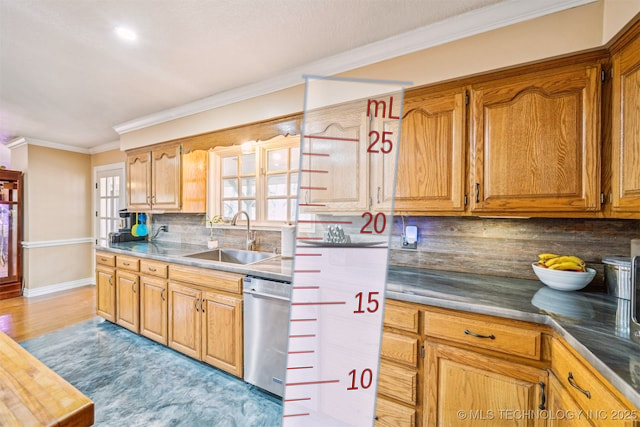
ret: 18.5 (mL)
